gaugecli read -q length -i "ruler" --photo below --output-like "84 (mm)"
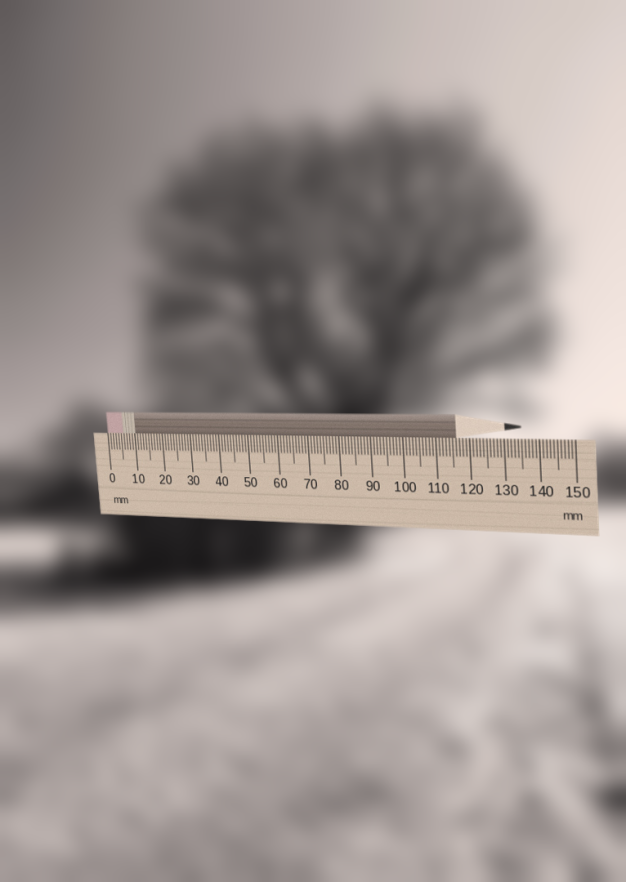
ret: 135 (mm)
